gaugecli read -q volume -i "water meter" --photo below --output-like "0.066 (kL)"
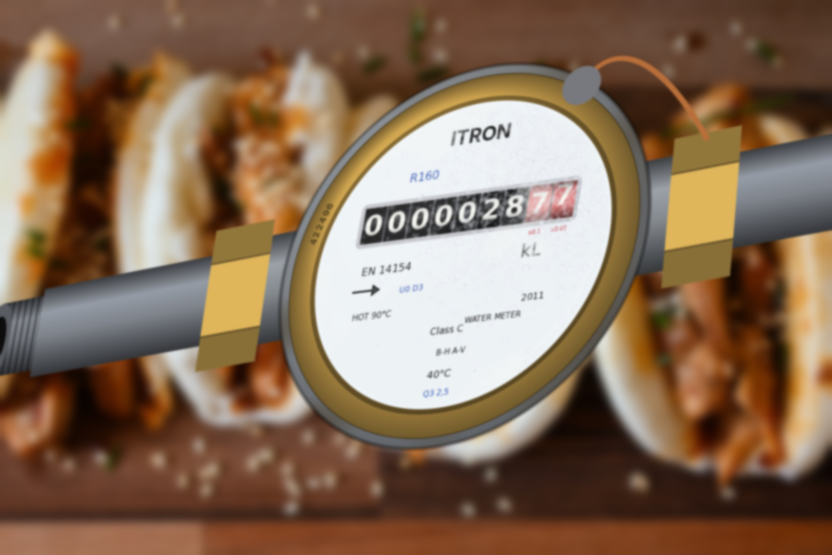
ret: 28.77 (kL)
